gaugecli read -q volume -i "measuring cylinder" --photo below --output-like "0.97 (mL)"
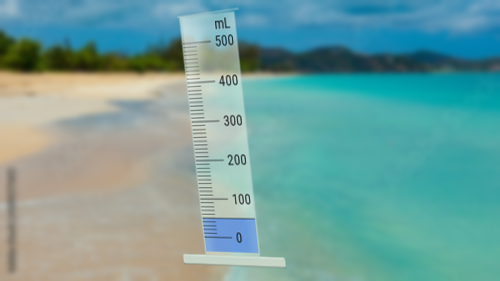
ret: 50 (mL)
